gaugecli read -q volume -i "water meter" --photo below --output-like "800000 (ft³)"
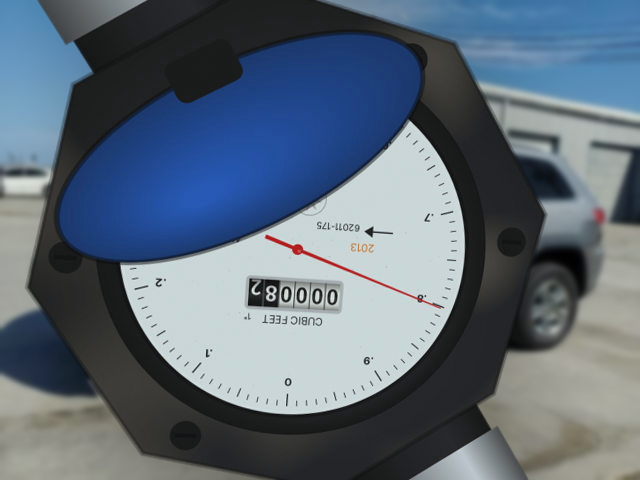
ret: 81.80 (ft³)
